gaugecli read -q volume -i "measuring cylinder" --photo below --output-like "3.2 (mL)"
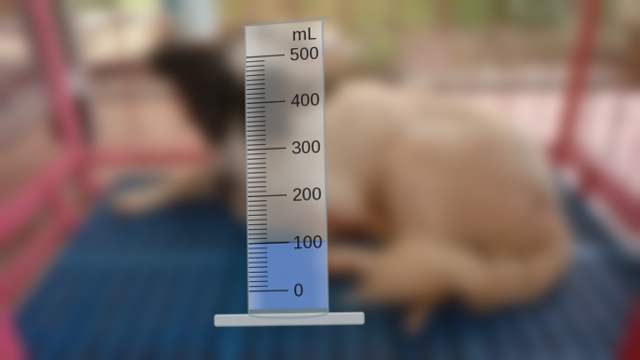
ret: 100 (mL)
